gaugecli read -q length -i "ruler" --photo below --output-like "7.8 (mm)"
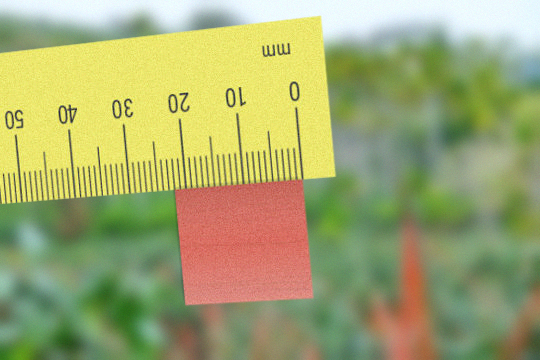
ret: 22 (mm)
